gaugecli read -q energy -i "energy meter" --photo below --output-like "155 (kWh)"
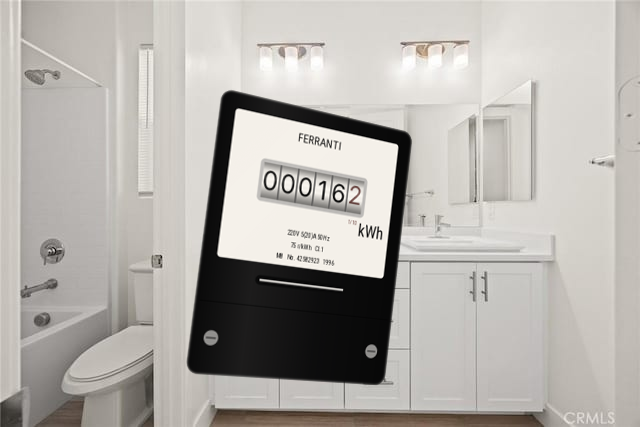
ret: 16.2 (kWh)
